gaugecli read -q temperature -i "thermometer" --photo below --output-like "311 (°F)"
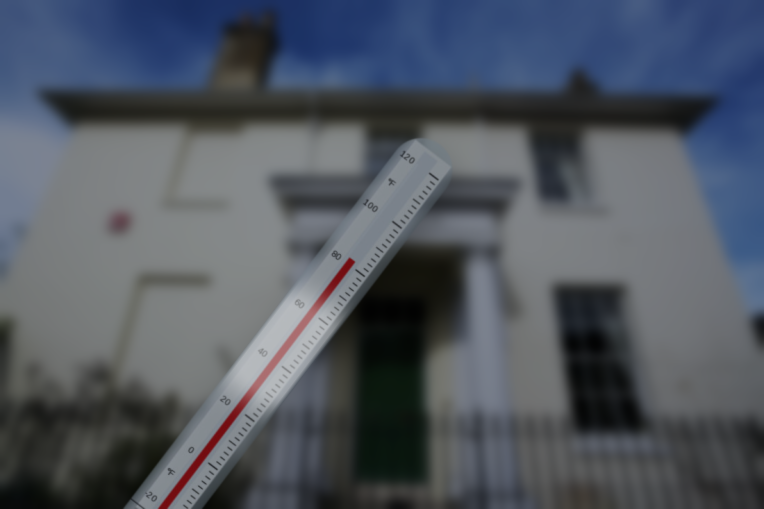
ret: 82 (°F)
